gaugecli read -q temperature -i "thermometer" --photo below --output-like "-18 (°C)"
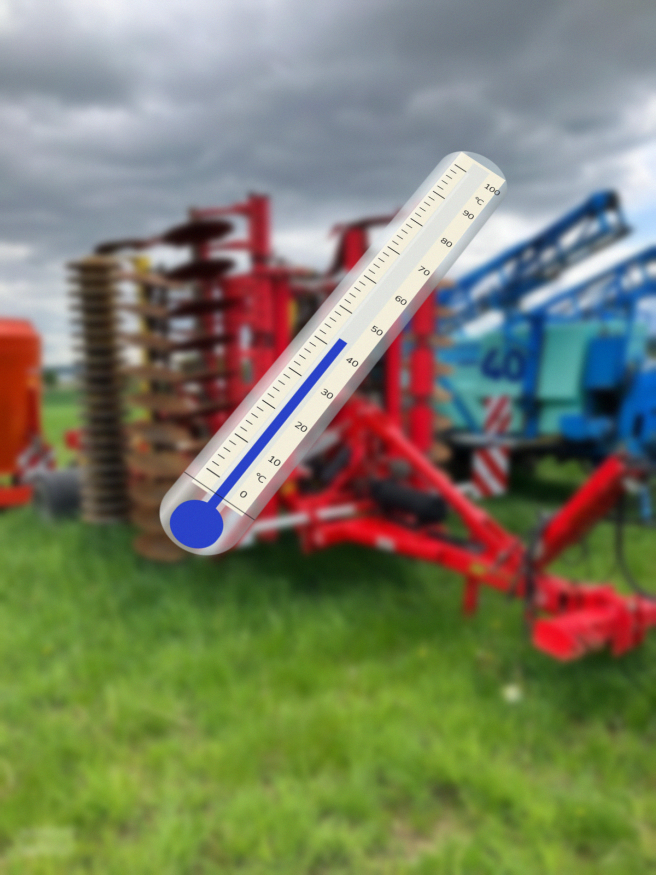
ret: 43 (°C)
